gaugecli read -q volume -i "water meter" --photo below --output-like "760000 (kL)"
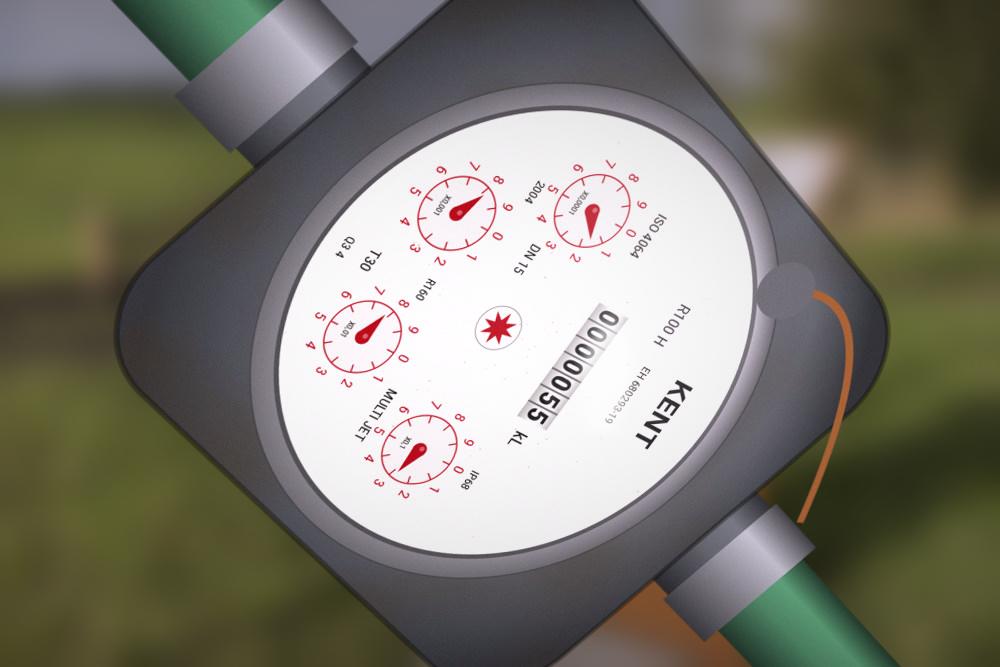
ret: 55.2781 (kL)
